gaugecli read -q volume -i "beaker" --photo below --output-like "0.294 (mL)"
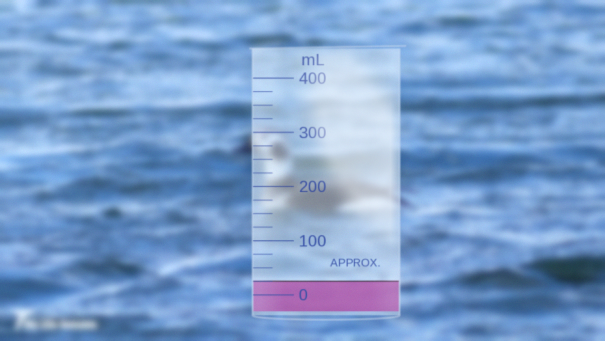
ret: 25 (mL)
